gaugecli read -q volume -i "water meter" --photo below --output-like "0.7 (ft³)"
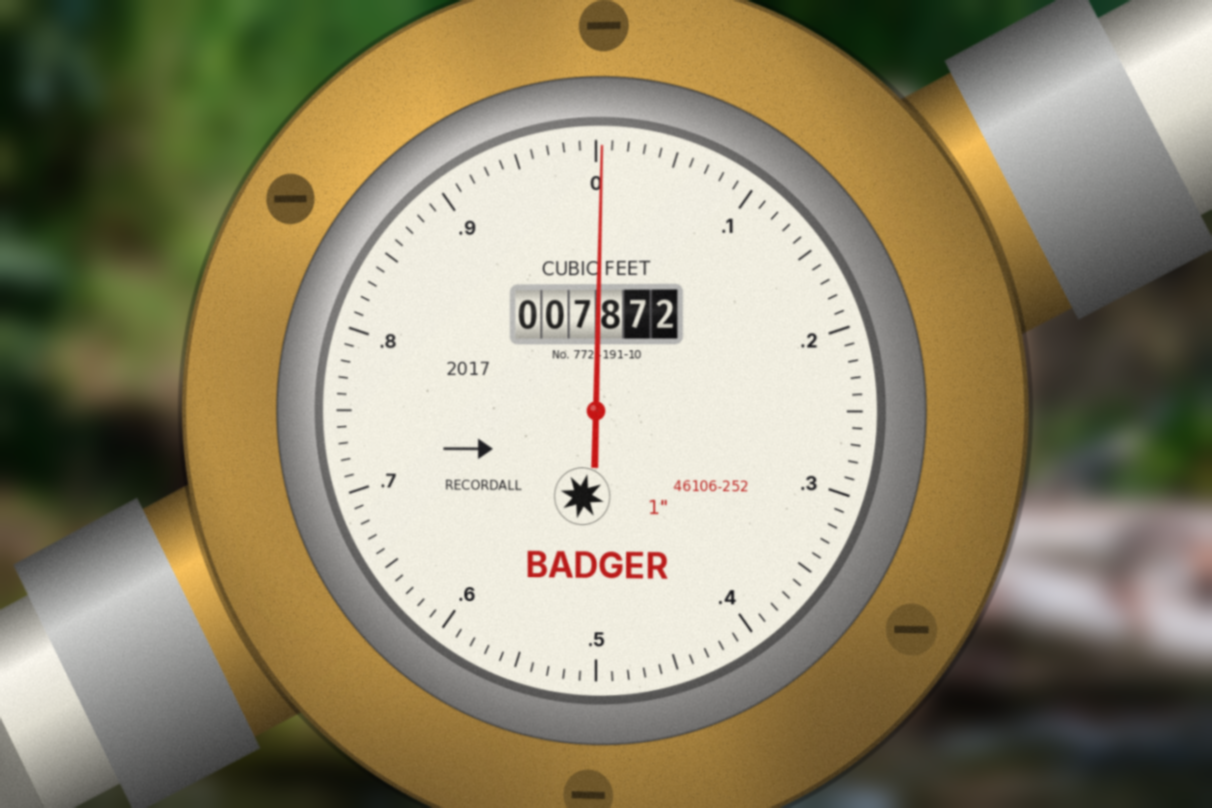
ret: 7872.00 (ft³)
